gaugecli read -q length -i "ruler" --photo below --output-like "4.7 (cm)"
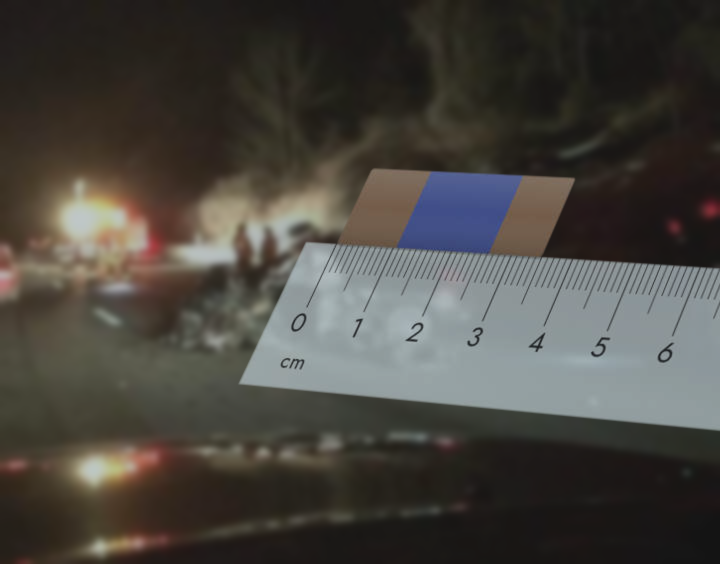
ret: 3.5 (cm)
